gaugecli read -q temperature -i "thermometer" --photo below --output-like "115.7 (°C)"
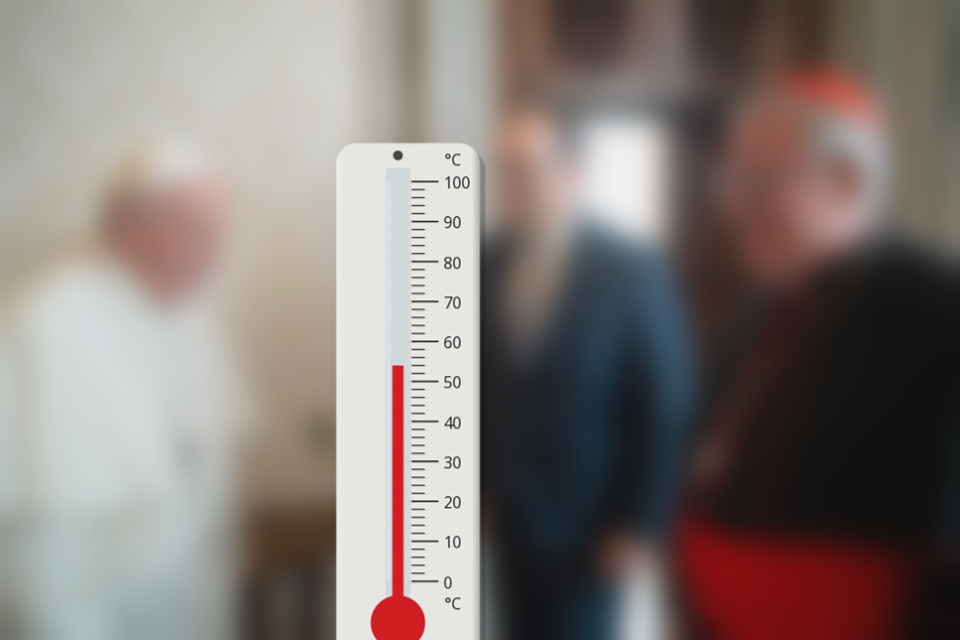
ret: 54 (°C)
